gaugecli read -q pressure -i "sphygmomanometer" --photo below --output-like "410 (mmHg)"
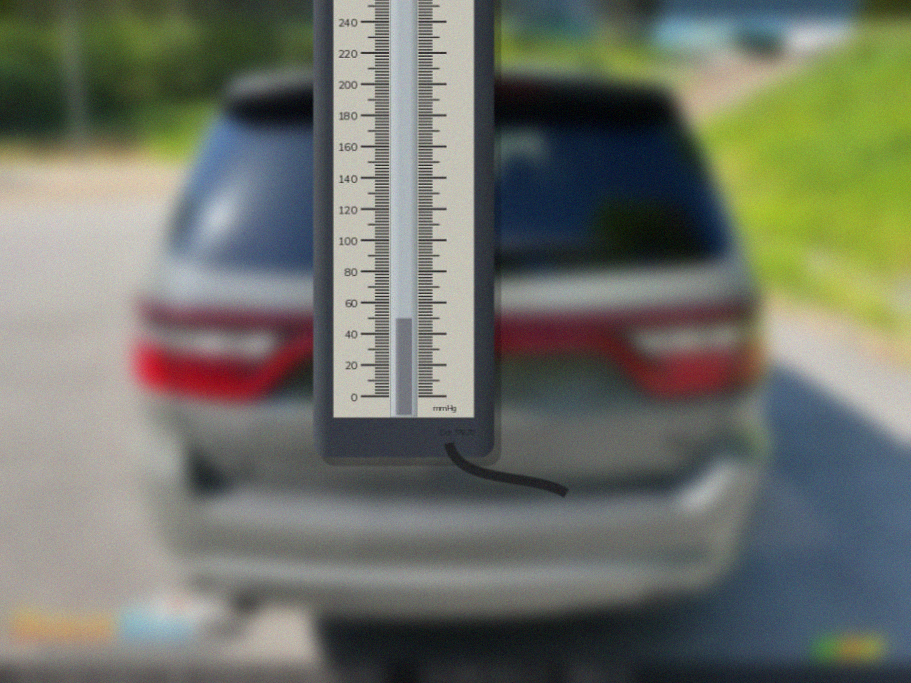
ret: 50 (mmHg)
